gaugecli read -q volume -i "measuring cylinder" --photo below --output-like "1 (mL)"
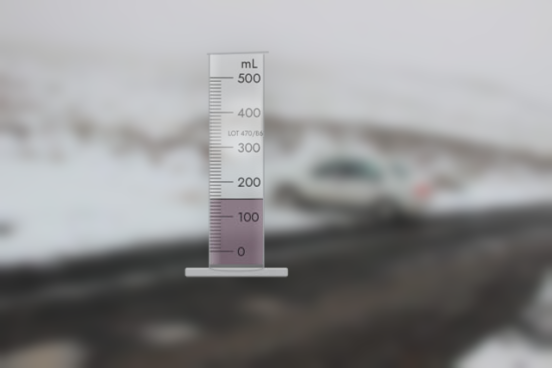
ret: 150 (mL)
